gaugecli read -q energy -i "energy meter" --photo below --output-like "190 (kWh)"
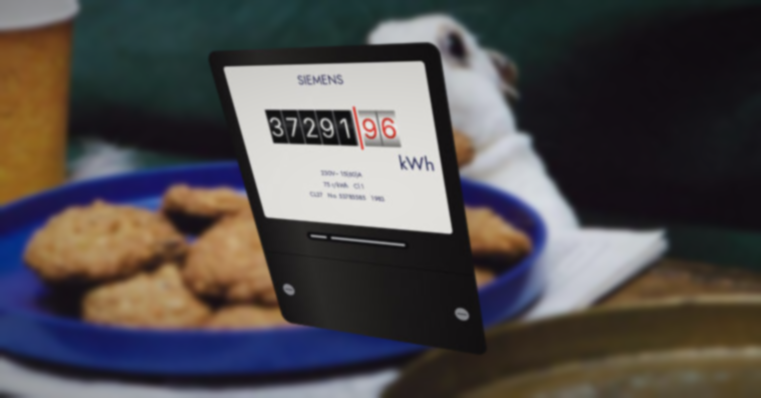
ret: 37291.96 (kWh)
